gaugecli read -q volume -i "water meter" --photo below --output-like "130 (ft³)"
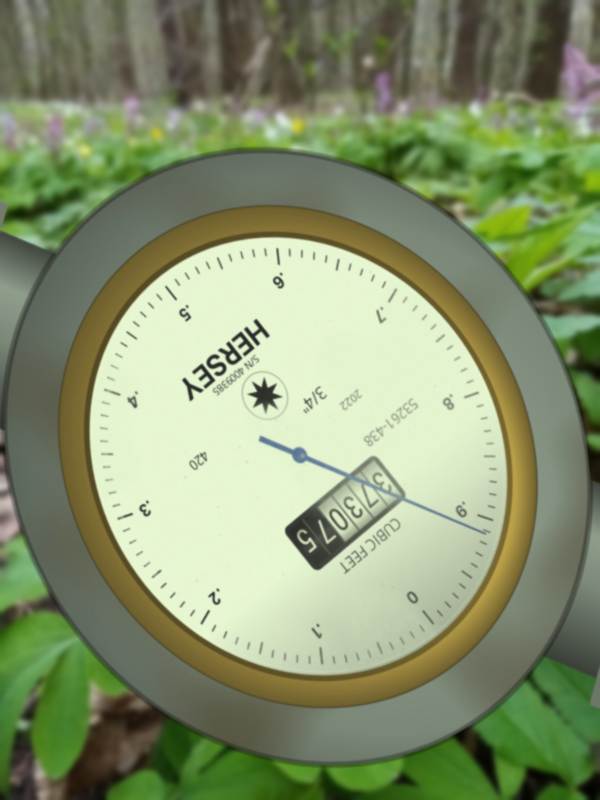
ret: 373074.91 (ft³)
